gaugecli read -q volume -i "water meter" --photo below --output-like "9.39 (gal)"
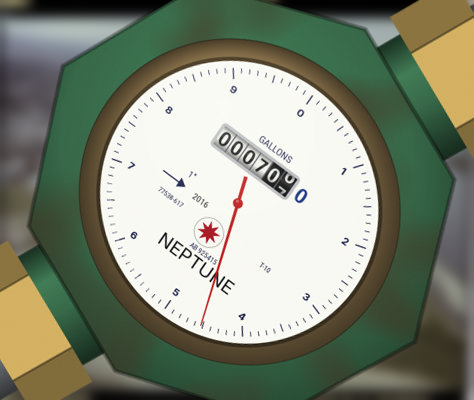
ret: 7064.5 (gal)
